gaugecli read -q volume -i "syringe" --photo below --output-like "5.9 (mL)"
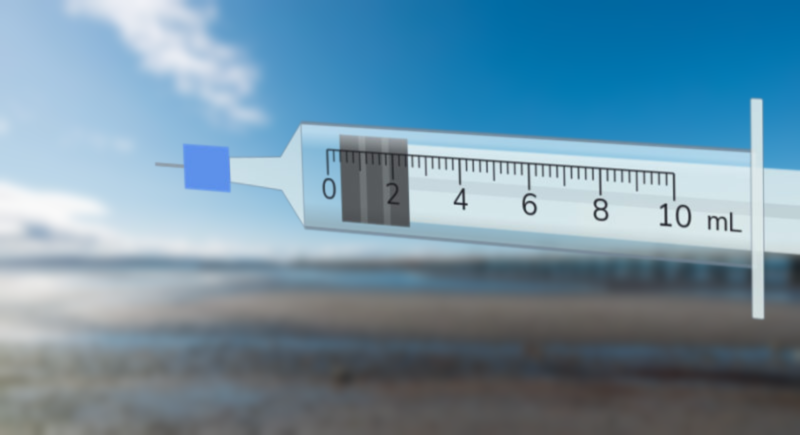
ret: 0.4 (mL)
